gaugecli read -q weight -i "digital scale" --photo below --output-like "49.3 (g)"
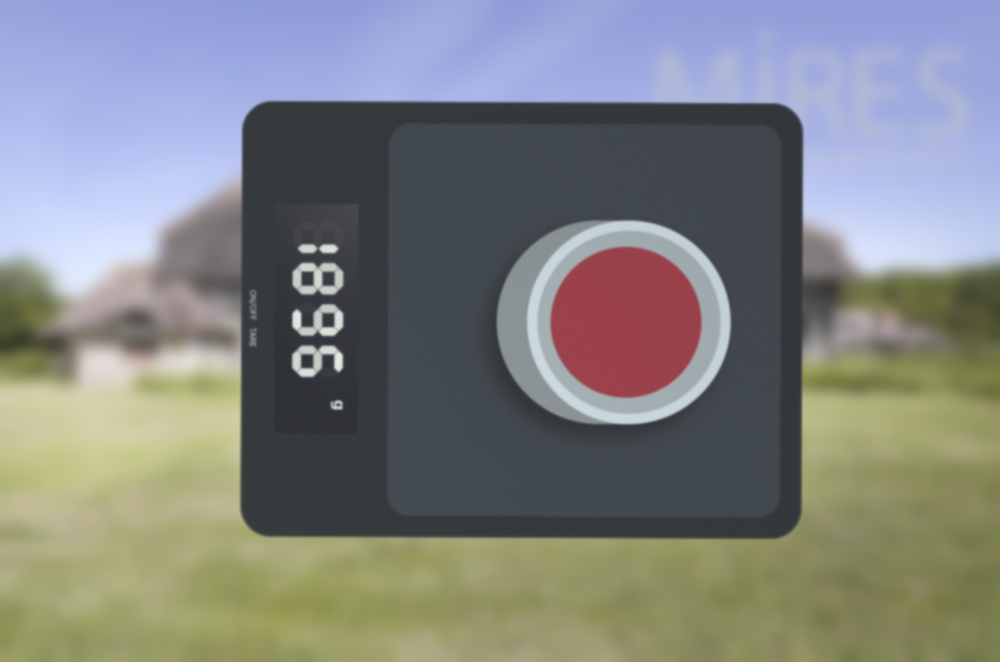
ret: 1896 (g)
